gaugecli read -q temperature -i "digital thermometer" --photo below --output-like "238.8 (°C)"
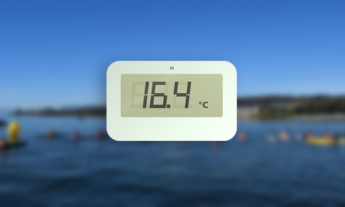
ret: 16.4 (°C)
